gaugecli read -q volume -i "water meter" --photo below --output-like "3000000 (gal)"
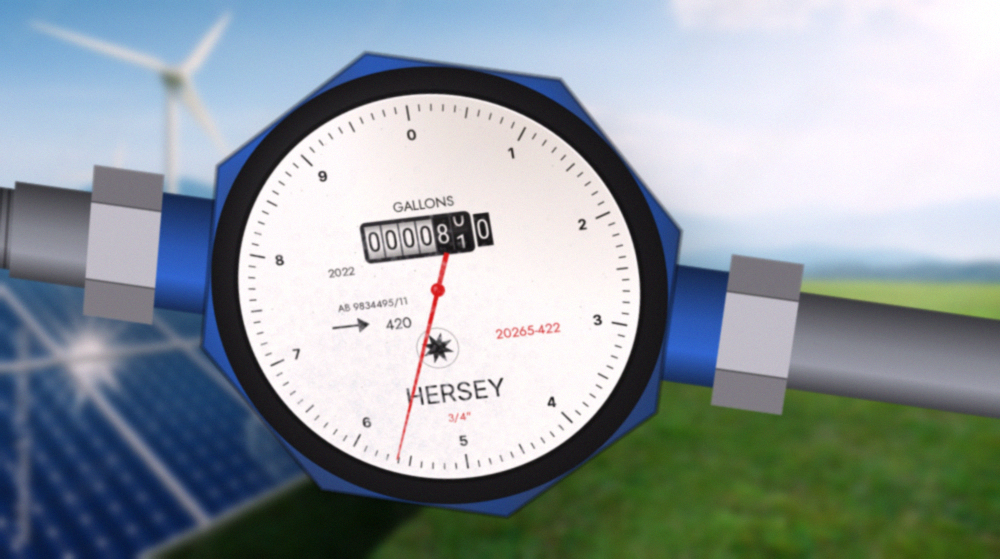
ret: 805.6 (gal)
